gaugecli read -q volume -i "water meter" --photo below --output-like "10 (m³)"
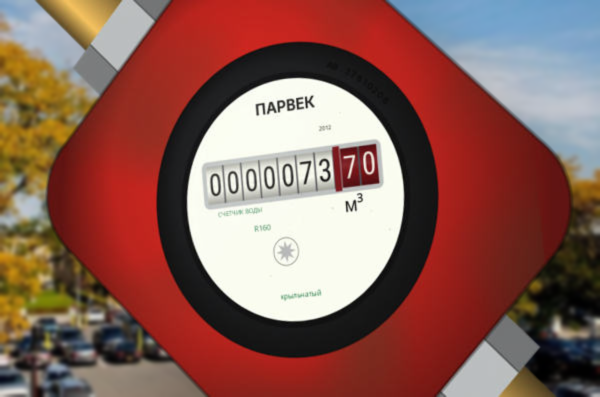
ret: 73.70 (m³)
